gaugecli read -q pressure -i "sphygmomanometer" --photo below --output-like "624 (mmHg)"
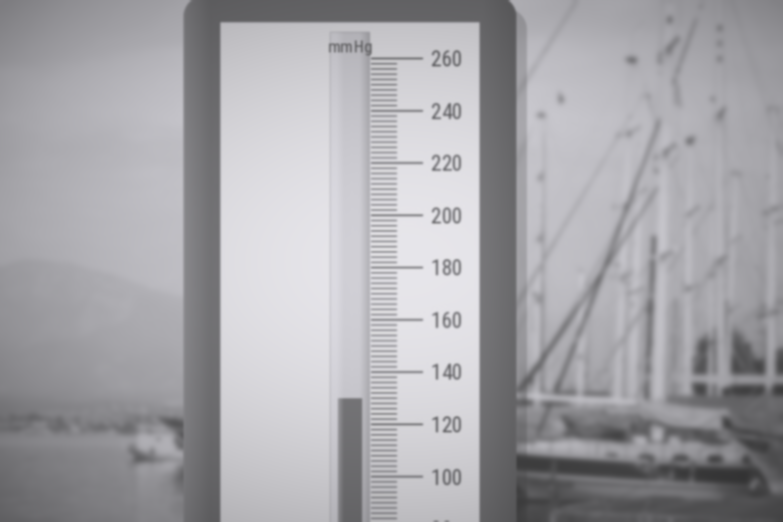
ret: 130 (mmHg)
